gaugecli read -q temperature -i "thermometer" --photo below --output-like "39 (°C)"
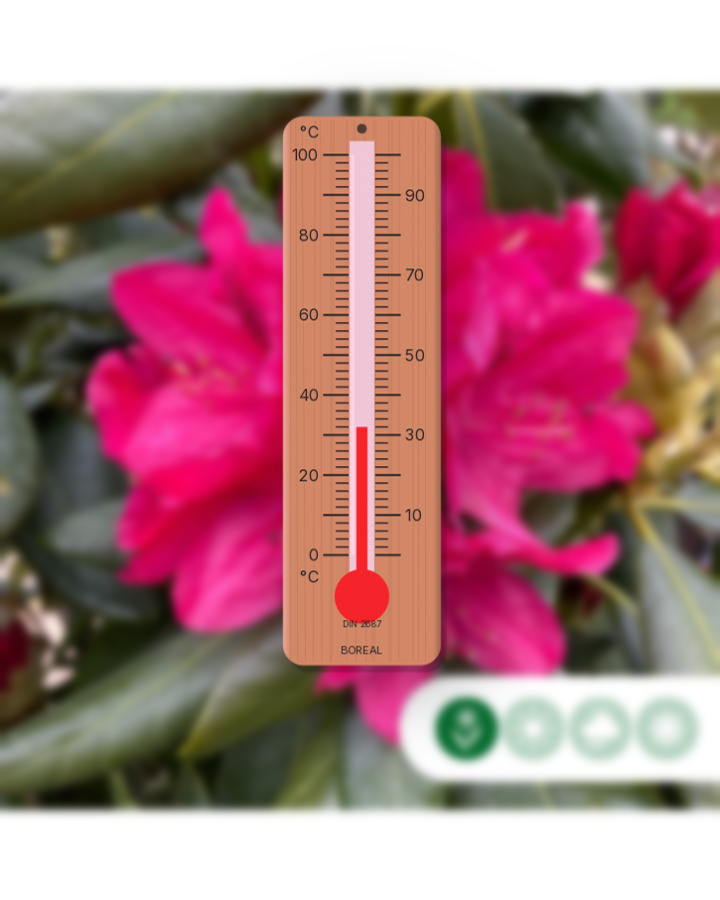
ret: 32 (°C)
